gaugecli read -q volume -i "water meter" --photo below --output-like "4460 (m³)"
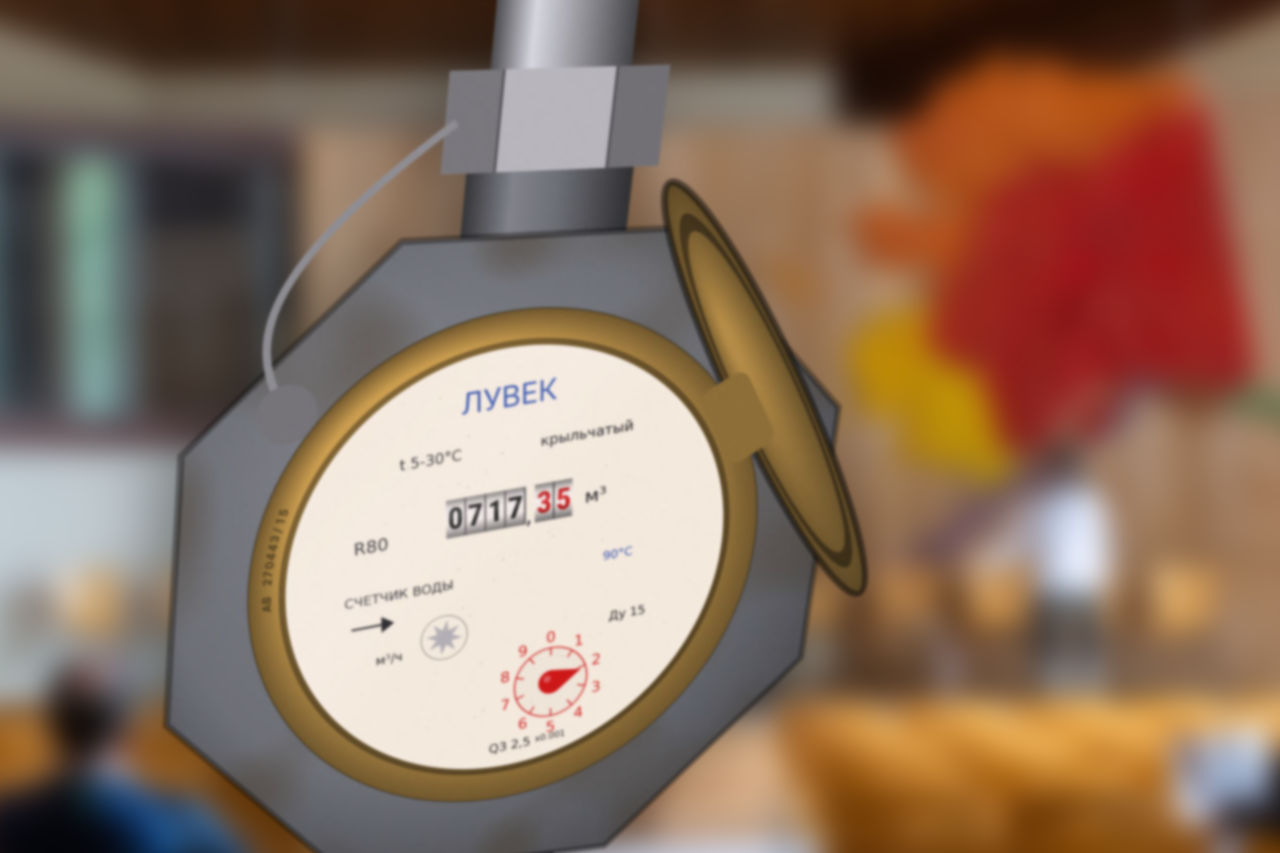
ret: 717.352 (m³)
